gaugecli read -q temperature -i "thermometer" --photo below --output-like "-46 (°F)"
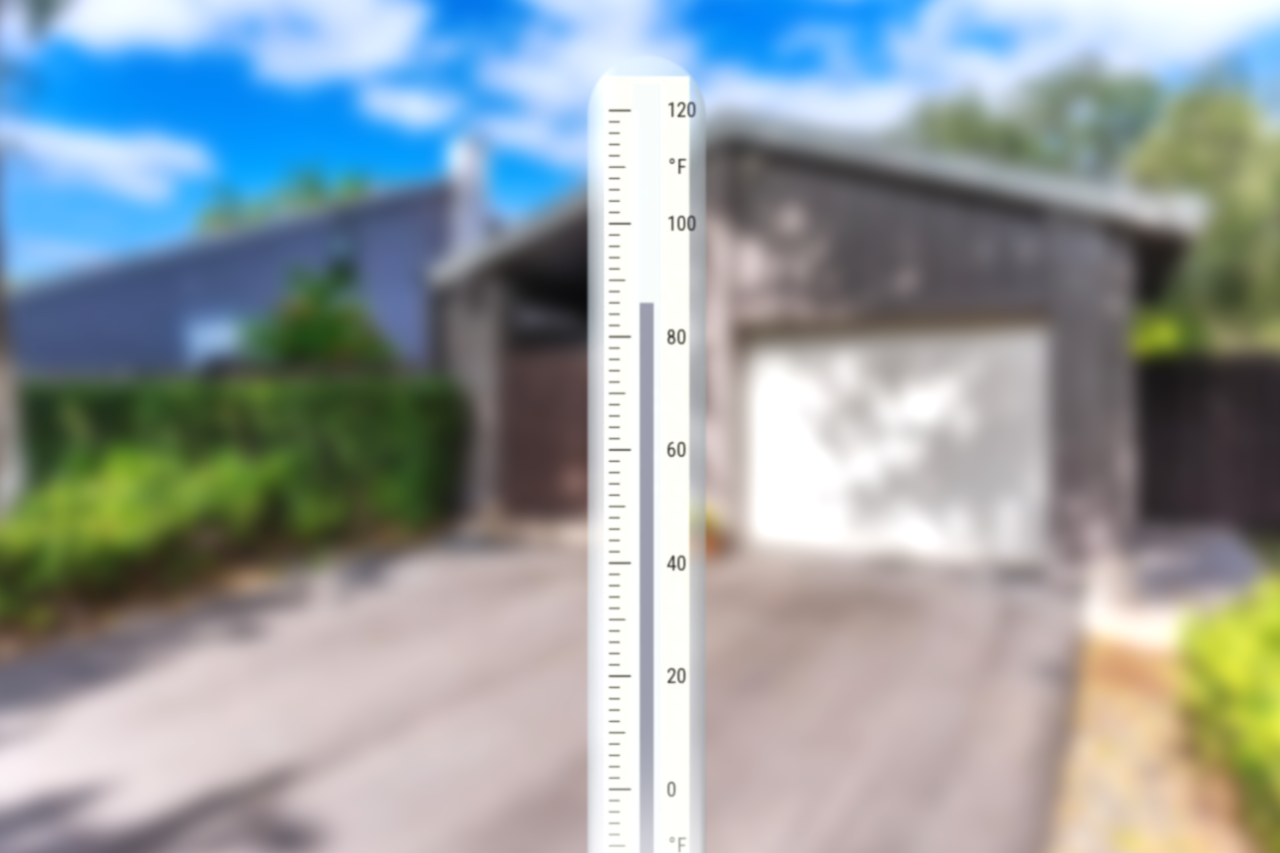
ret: 86 (°F)
